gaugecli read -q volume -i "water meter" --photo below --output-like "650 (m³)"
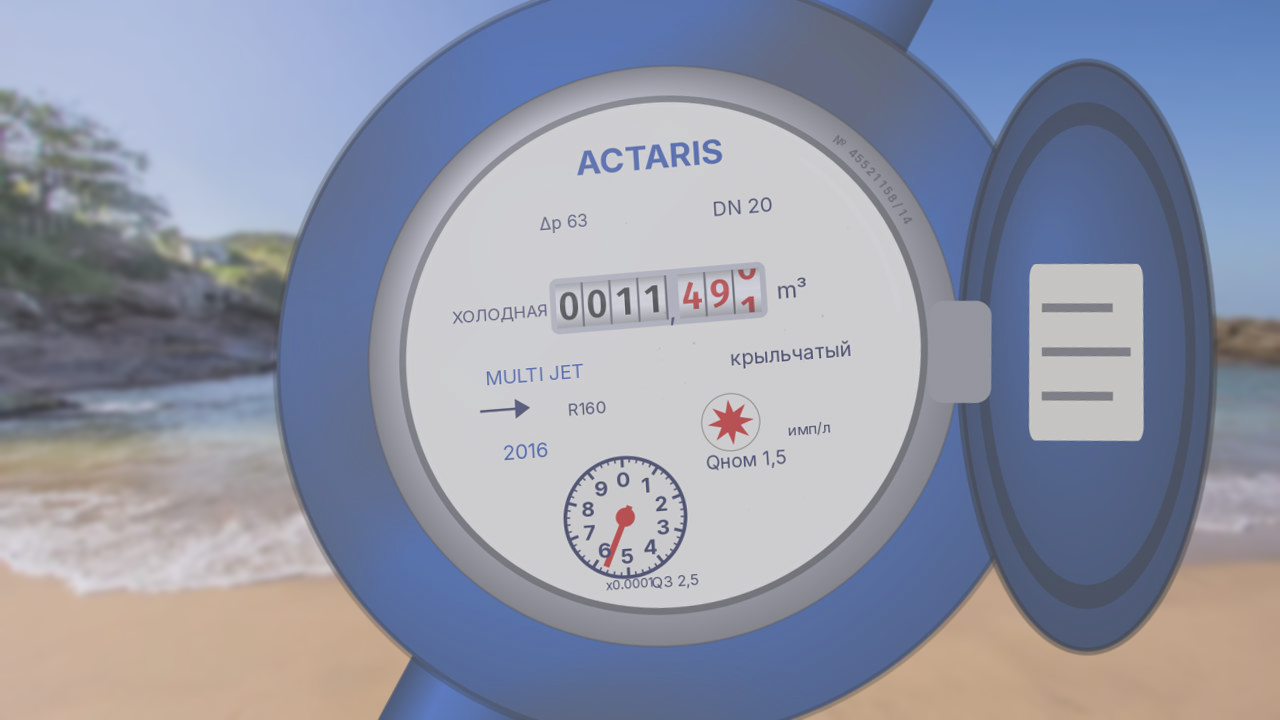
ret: 11.4905 (m³)
